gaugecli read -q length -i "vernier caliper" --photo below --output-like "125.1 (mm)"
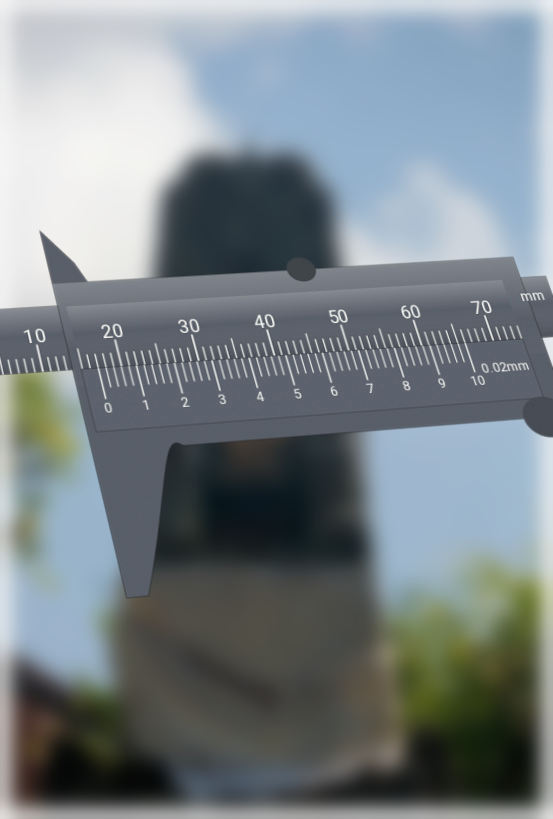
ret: 17.0 (mm)
